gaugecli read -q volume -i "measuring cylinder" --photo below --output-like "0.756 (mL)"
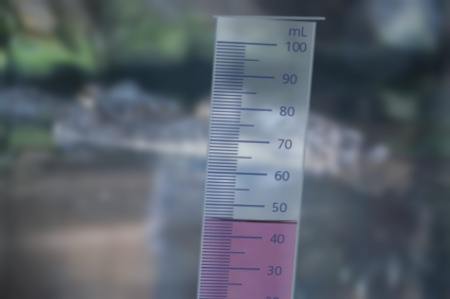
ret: 45 (mL)
